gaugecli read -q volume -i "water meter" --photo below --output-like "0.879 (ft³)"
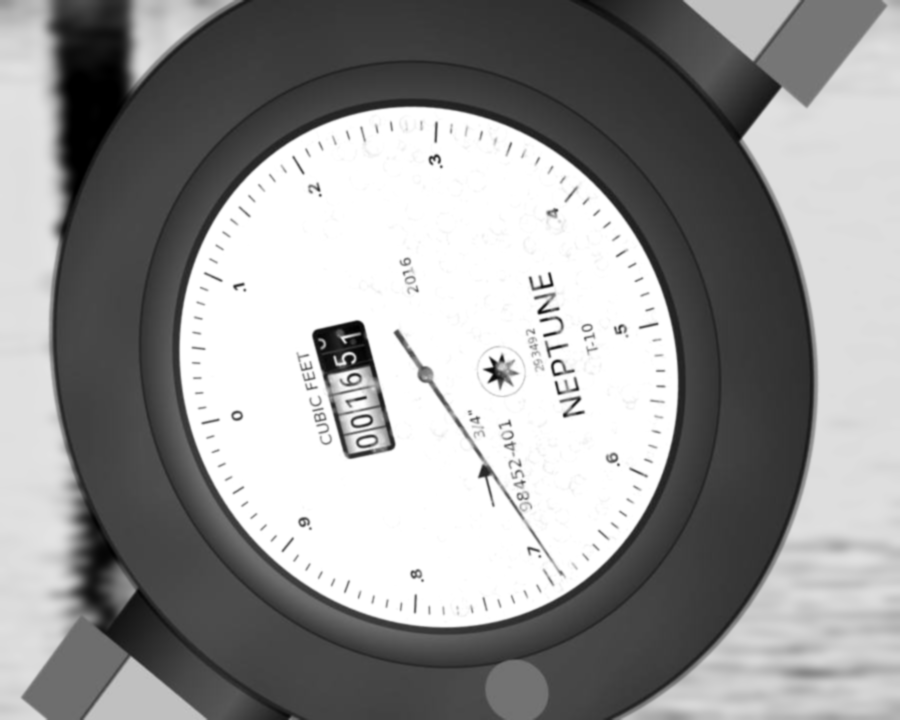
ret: 1650.69 (ft³)
